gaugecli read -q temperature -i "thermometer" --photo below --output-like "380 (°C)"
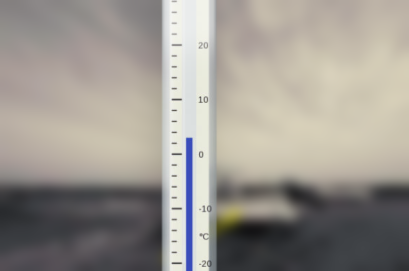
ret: 3 (°C)
